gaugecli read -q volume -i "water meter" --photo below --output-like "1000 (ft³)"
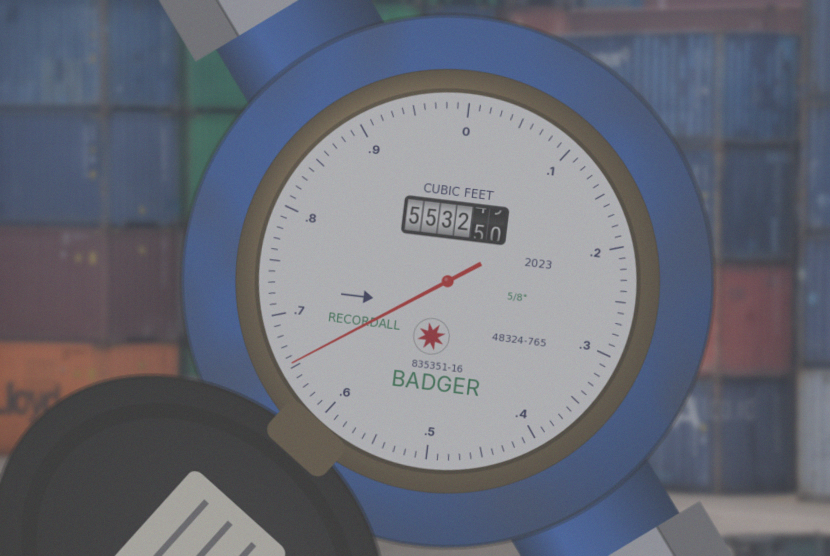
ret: 553249.65 (ft³)
